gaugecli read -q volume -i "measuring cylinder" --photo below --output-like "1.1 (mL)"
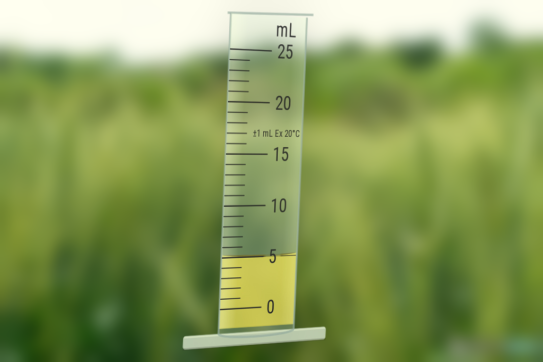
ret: 5 (mL)
